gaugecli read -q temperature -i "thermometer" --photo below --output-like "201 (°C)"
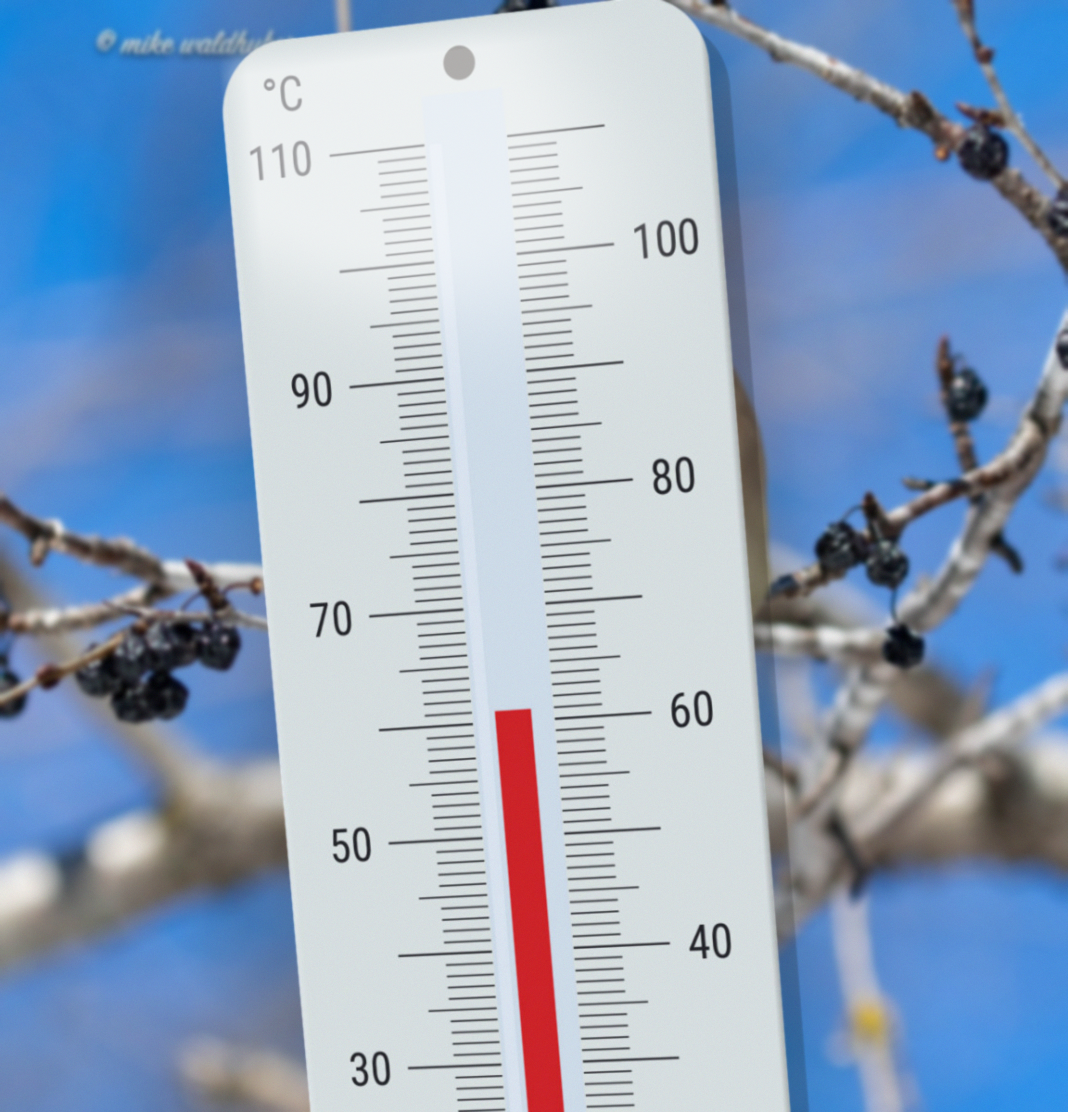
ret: 61 (°C)
